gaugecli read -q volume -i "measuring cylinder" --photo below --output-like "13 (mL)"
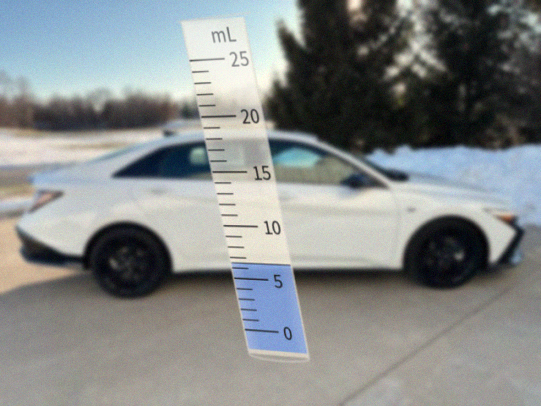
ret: 6.5 (mL)
